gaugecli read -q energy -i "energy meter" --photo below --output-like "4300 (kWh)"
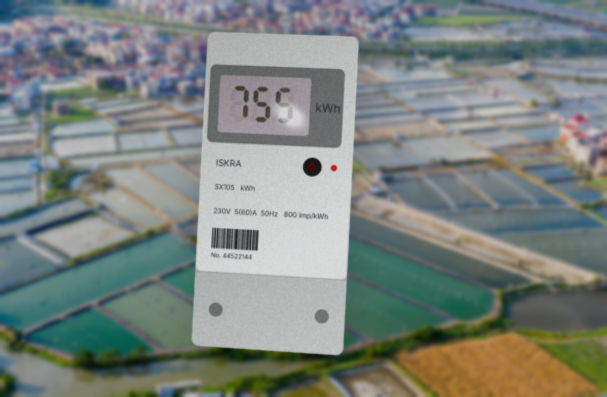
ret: 755 (kWh)
